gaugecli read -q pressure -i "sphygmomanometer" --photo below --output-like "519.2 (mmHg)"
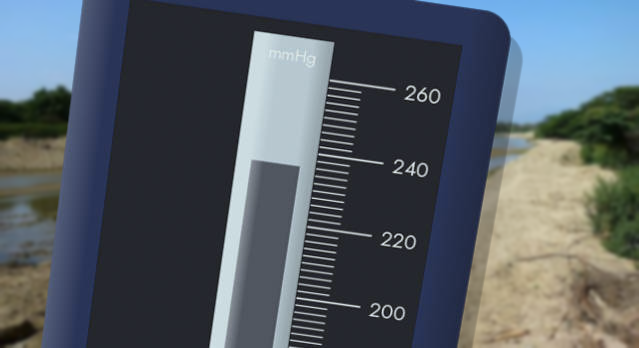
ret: 236 (mmHg)
